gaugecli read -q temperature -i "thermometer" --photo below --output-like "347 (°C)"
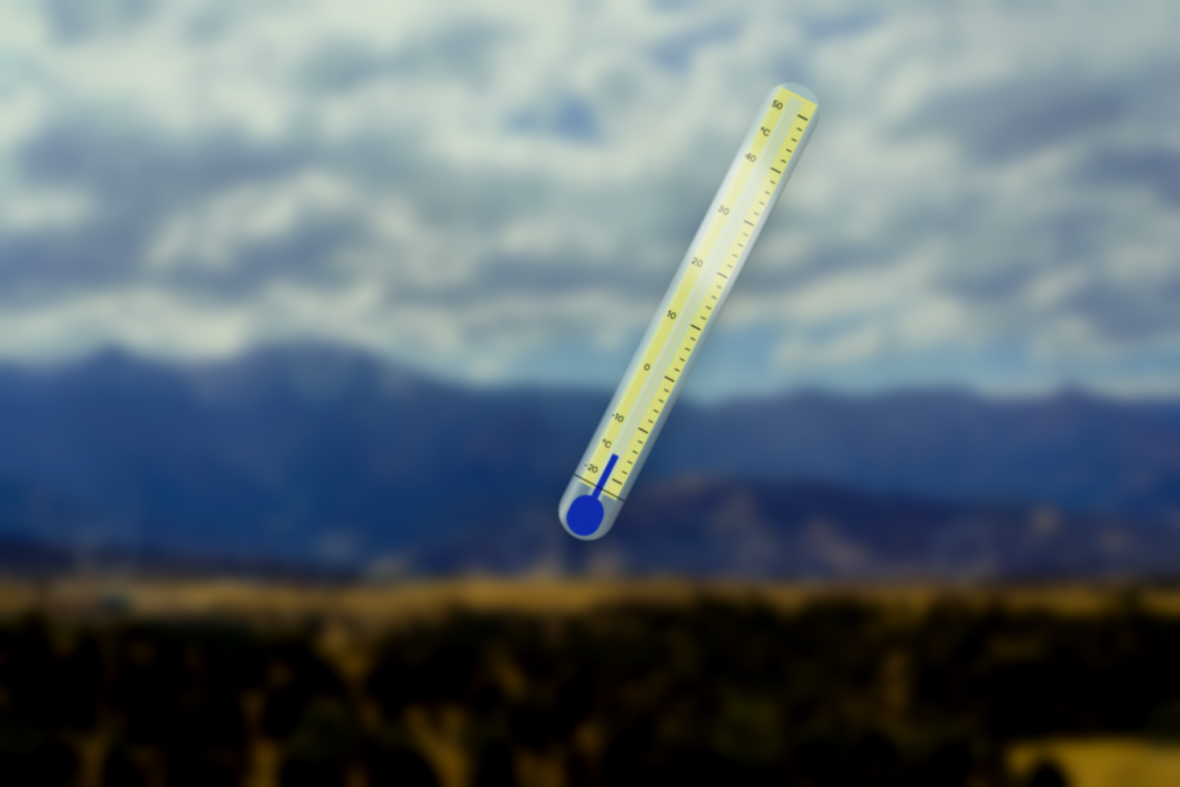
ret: -16 (°C)
